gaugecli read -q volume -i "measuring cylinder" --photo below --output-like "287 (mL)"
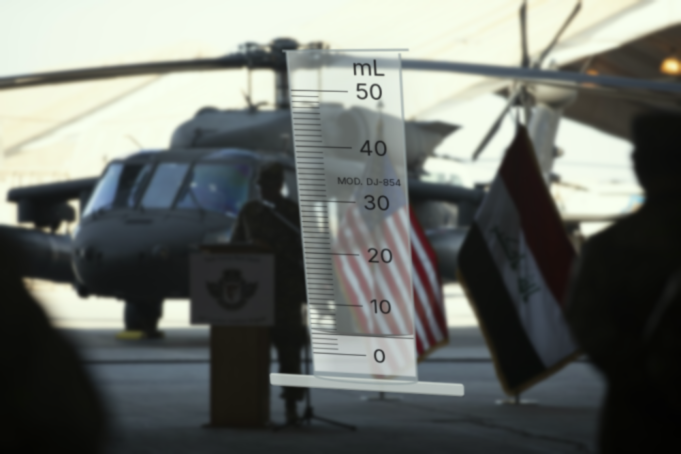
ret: 4 (mL)
